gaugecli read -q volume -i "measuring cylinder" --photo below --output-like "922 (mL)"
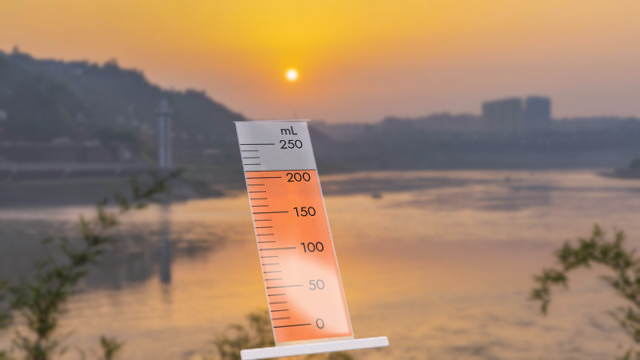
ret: 210 (mL)
